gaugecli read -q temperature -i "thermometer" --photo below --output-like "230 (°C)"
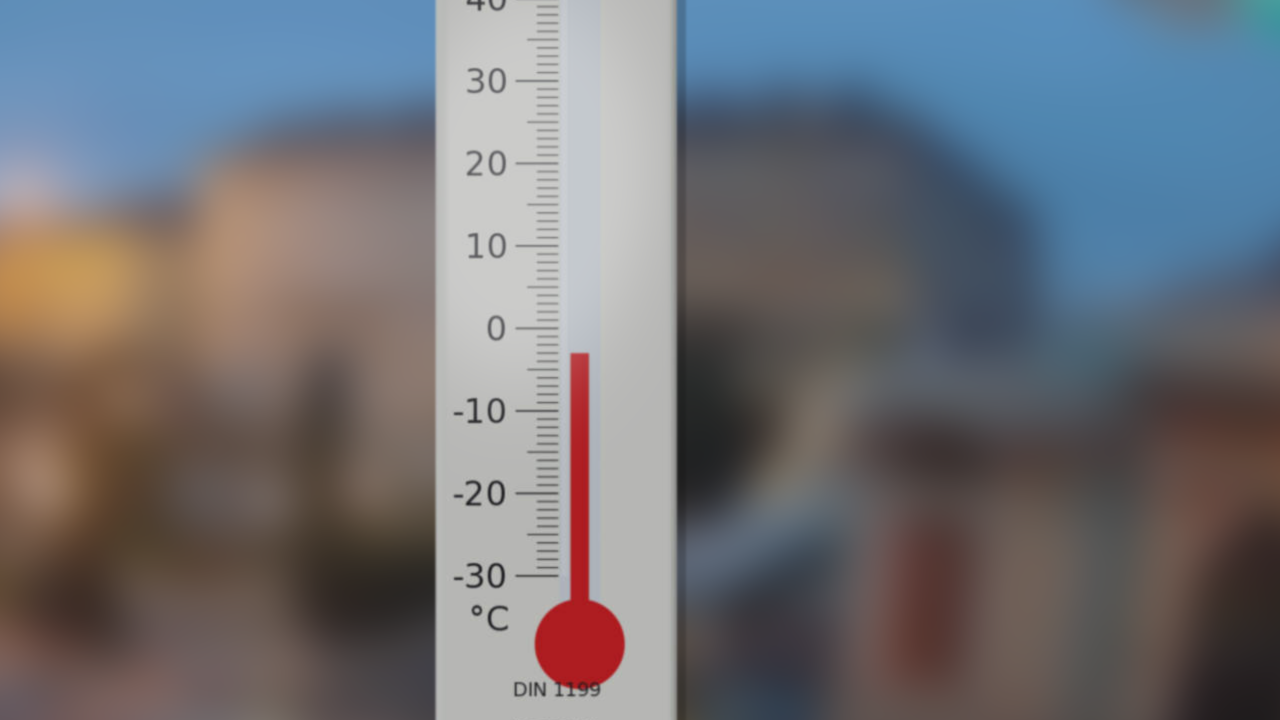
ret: -3 (°C)
